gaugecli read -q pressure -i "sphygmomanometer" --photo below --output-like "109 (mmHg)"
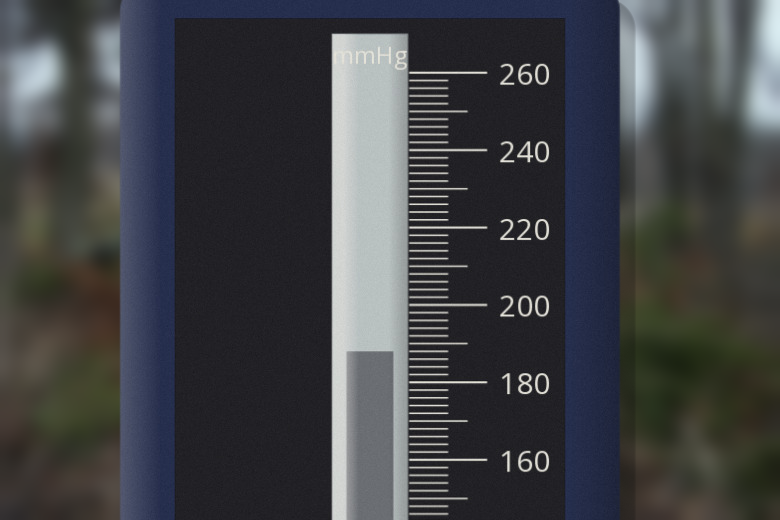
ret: 188 (mmHg)
